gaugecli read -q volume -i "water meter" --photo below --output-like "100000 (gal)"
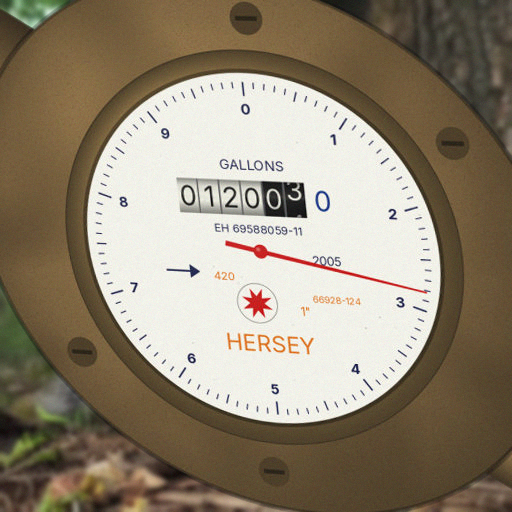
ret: 120032.8 (gal)
